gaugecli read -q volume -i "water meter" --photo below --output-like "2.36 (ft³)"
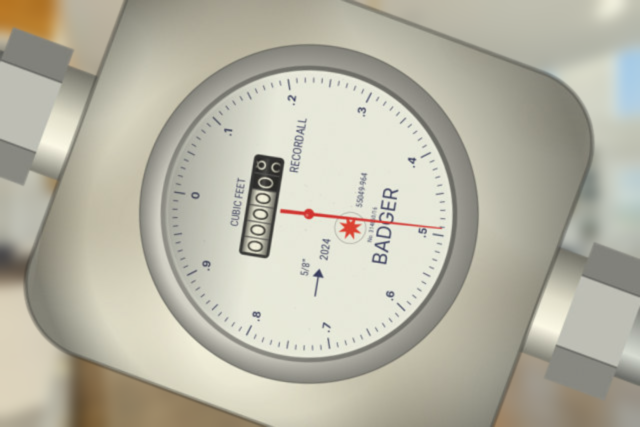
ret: 8.49 (ft³)
